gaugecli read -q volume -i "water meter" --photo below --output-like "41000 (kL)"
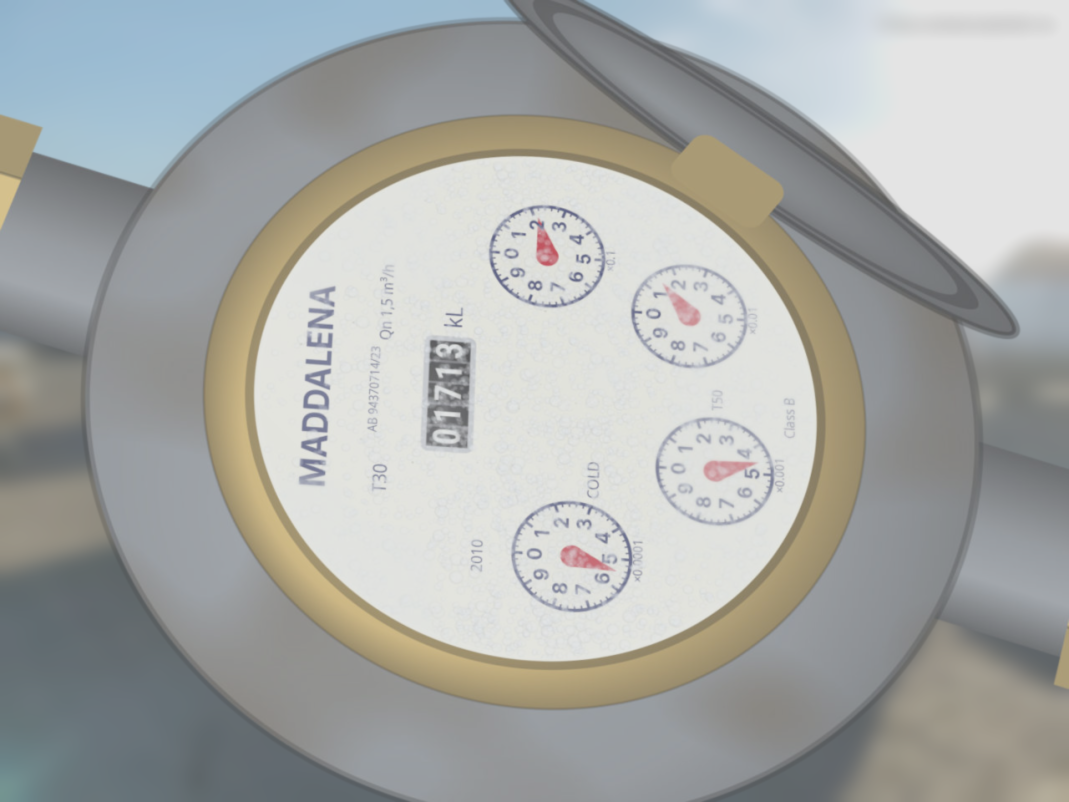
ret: 1713.2145 (kL)
